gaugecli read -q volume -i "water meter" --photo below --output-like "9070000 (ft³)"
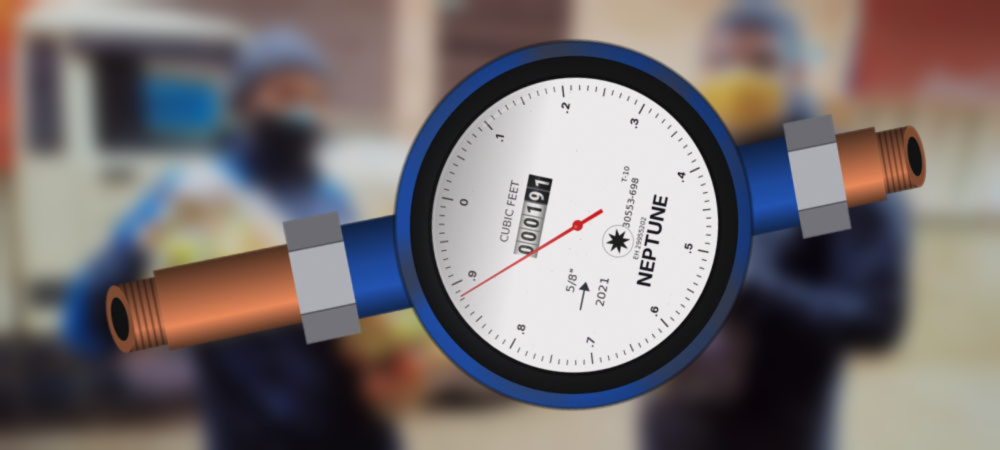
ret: 190.88 (ft³)
